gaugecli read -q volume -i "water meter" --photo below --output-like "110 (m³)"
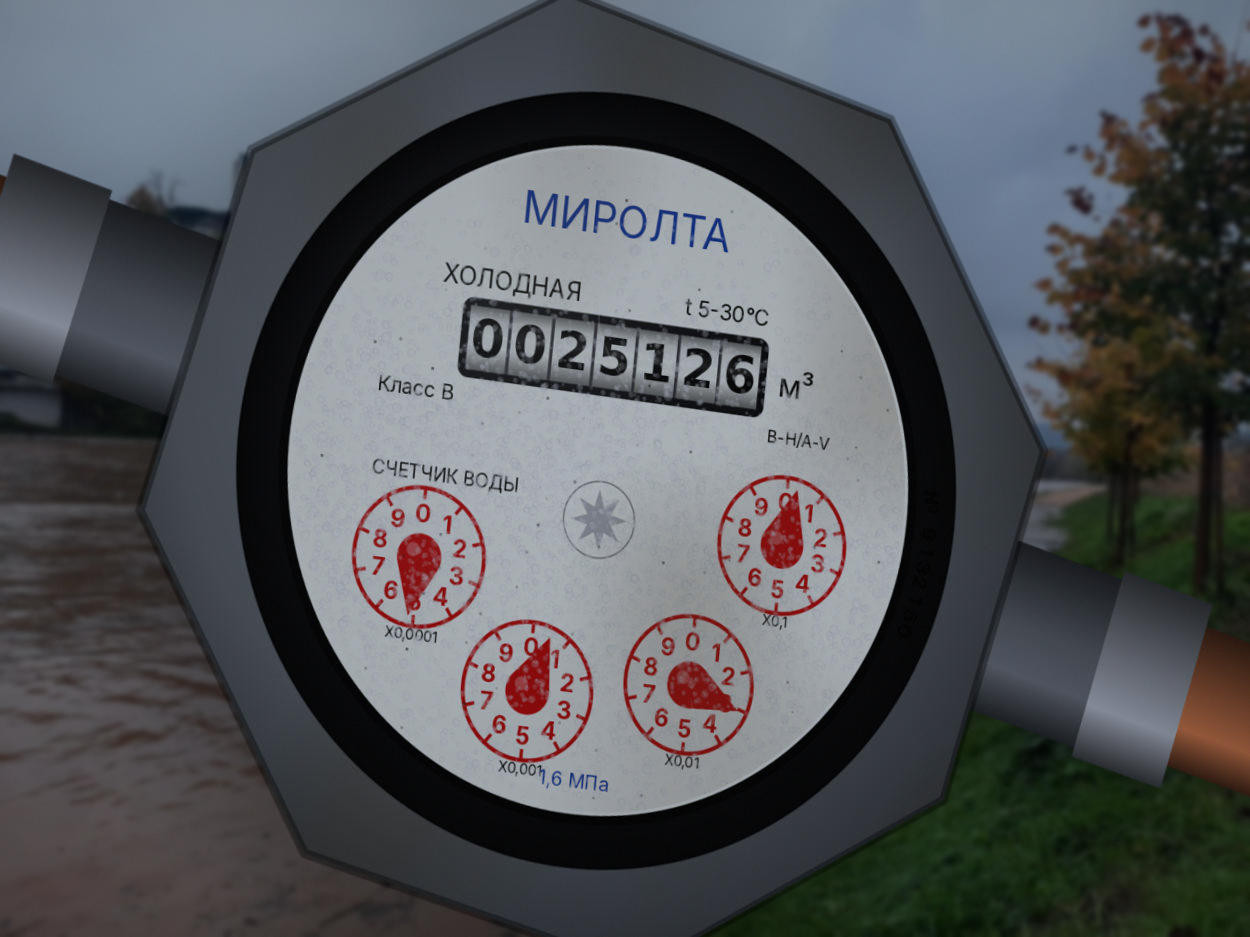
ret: 25126.0305 (m³)
